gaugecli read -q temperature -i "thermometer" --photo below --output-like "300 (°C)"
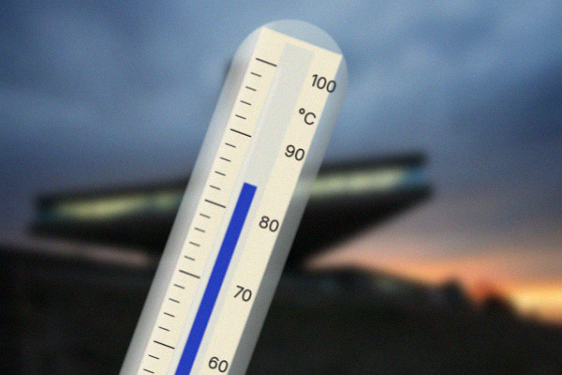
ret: 84 (°C)
